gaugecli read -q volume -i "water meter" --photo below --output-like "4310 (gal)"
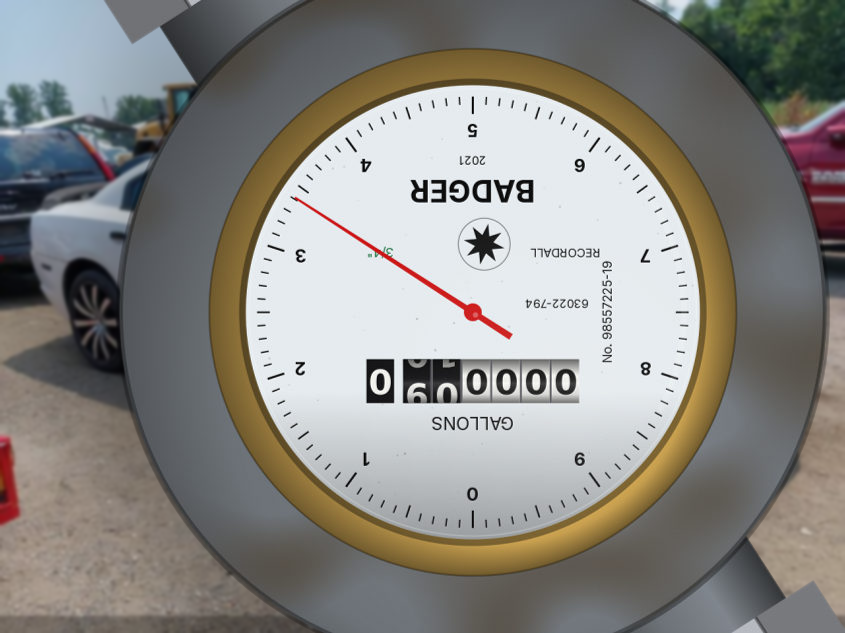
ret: 93.4 (gal)
